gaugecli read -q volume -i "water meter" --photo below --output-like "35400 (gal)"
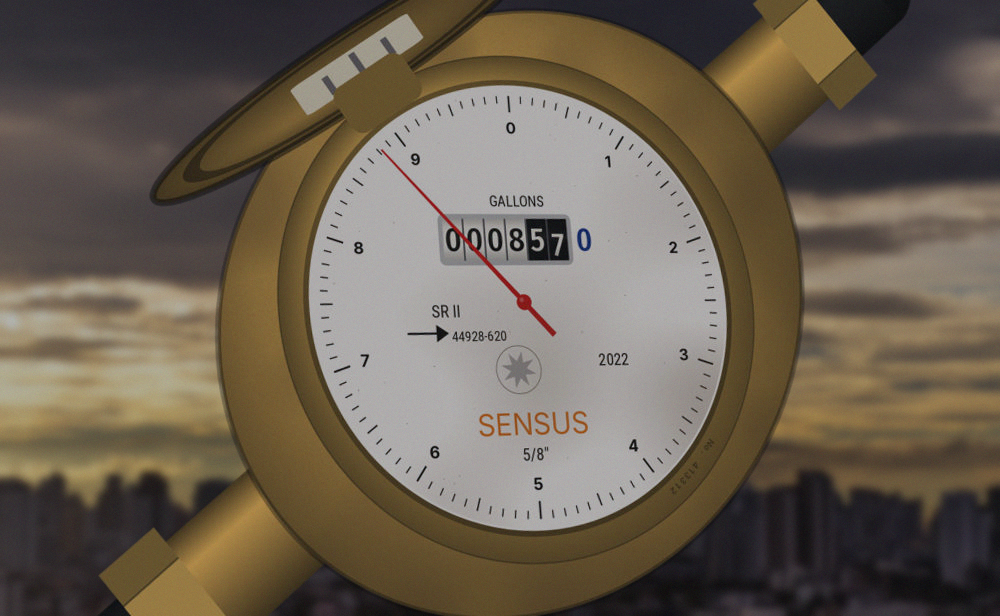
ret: 8568.8 (gal)
